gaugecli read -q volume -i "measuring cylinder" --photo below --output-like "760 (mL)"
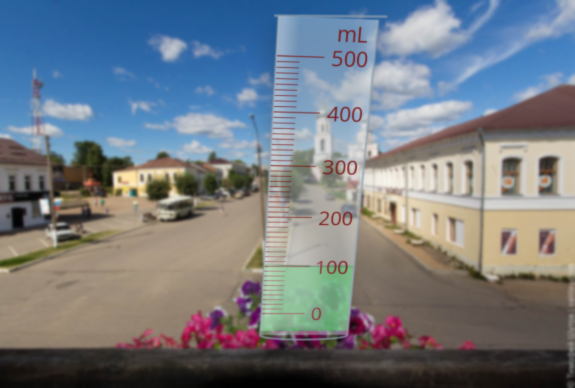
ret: 100 (mL)
